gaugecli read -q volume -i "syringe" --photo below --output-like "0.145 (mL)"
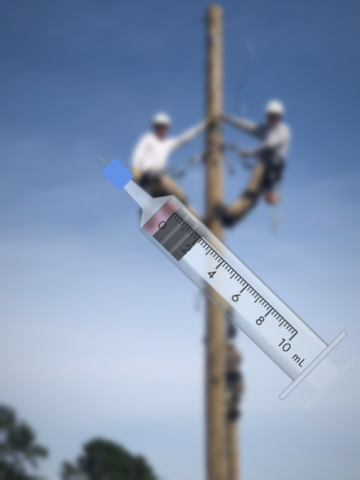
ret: 0 (mL)
